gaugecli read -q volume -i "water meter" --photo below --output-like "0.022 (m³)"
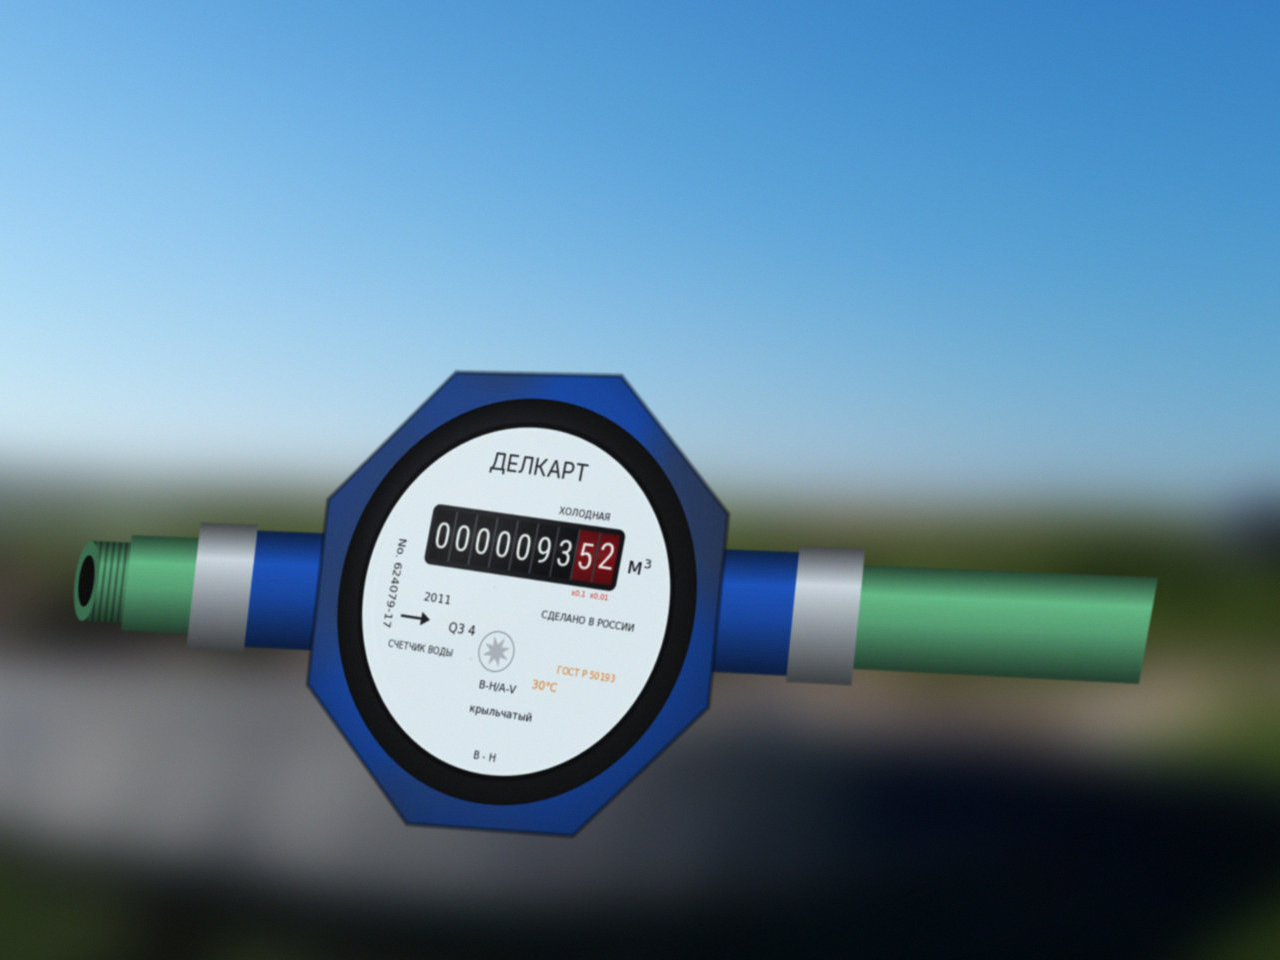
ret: 93.52 (m³)
